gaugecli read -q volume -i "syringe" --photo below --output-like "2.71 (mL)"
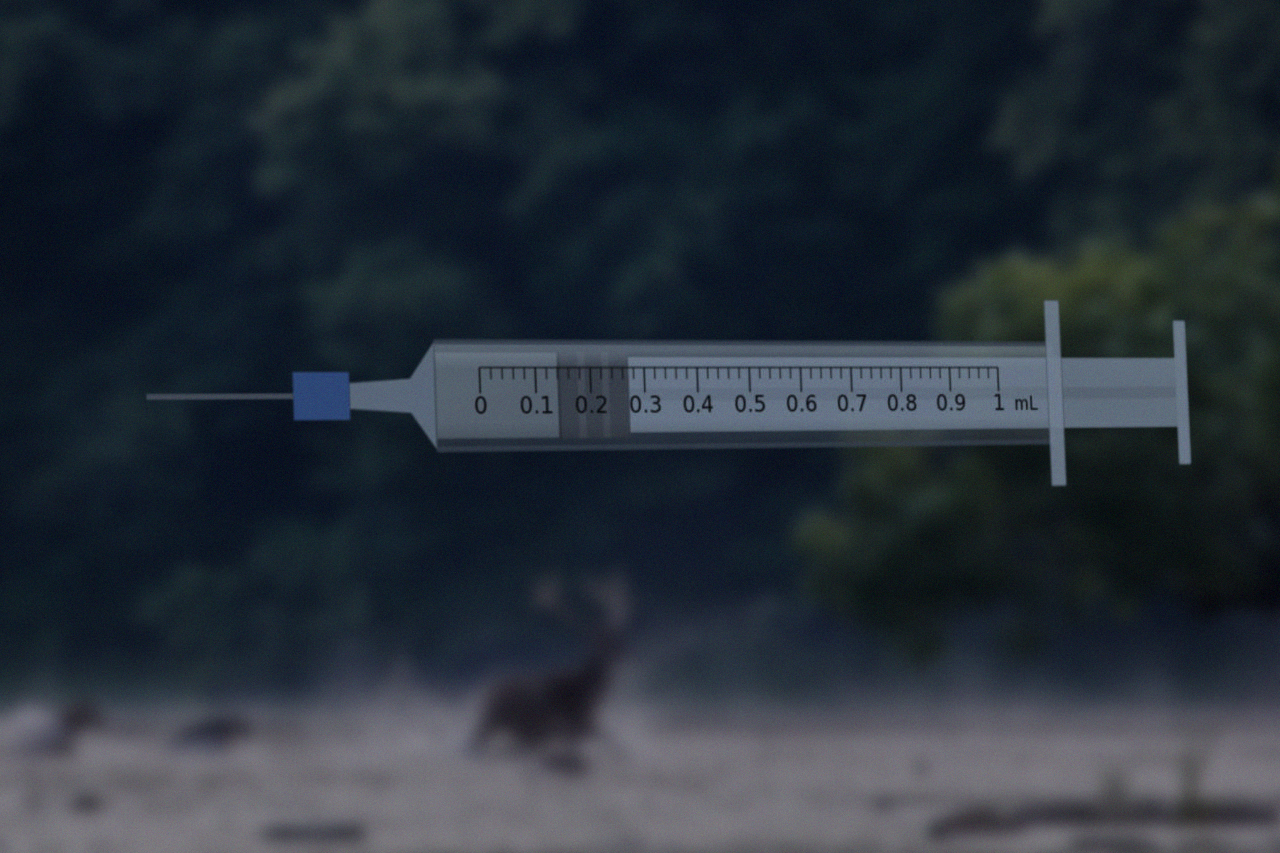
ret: 0.14 (mL)
